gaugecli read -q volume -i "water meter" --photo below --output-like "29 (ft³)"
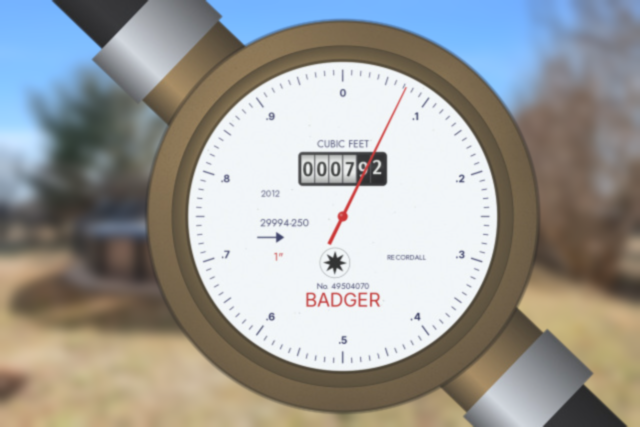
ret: 792.07 (ft³)
